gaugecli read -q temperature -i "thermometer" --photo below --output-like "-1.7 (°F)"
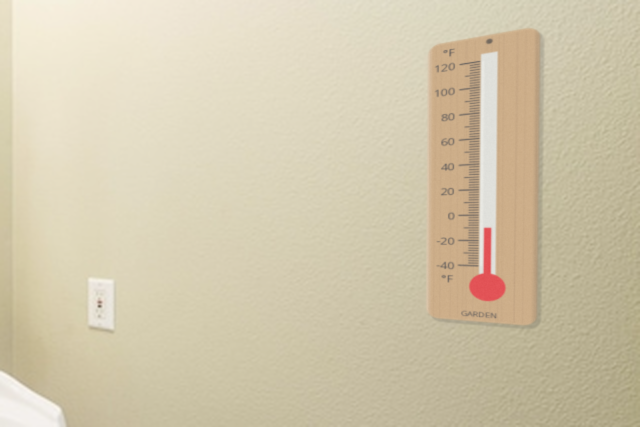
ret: -10 (°F)
